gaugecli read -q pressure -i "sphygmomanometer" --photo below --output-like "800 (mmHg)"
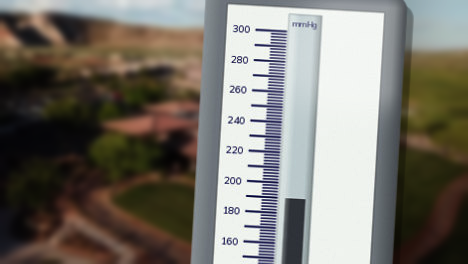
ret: 190 (mmHg)
